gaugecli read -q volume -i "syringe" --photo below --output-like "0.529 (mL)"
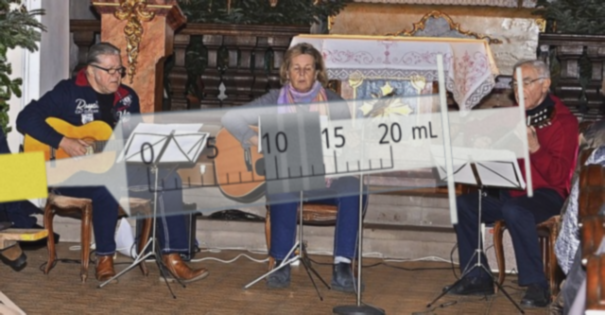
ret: 9 (mL)
